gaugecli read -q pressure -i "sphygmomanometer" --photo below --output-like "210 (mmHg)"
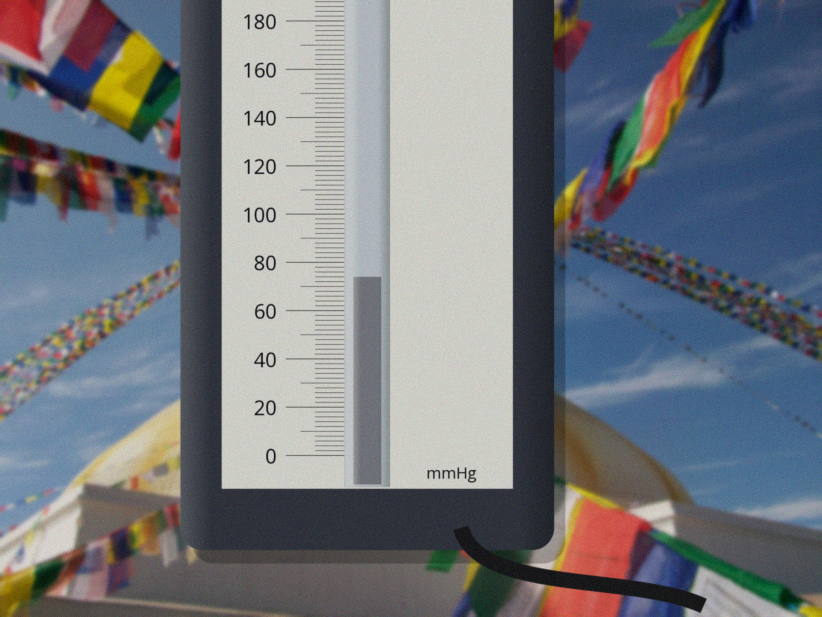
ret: 74 (mmHg)
